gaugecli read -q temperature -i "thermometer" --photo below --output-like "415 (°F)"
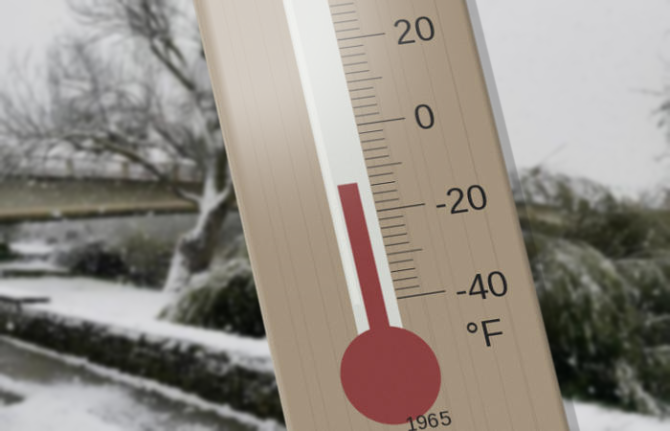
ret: -13 (°F)
